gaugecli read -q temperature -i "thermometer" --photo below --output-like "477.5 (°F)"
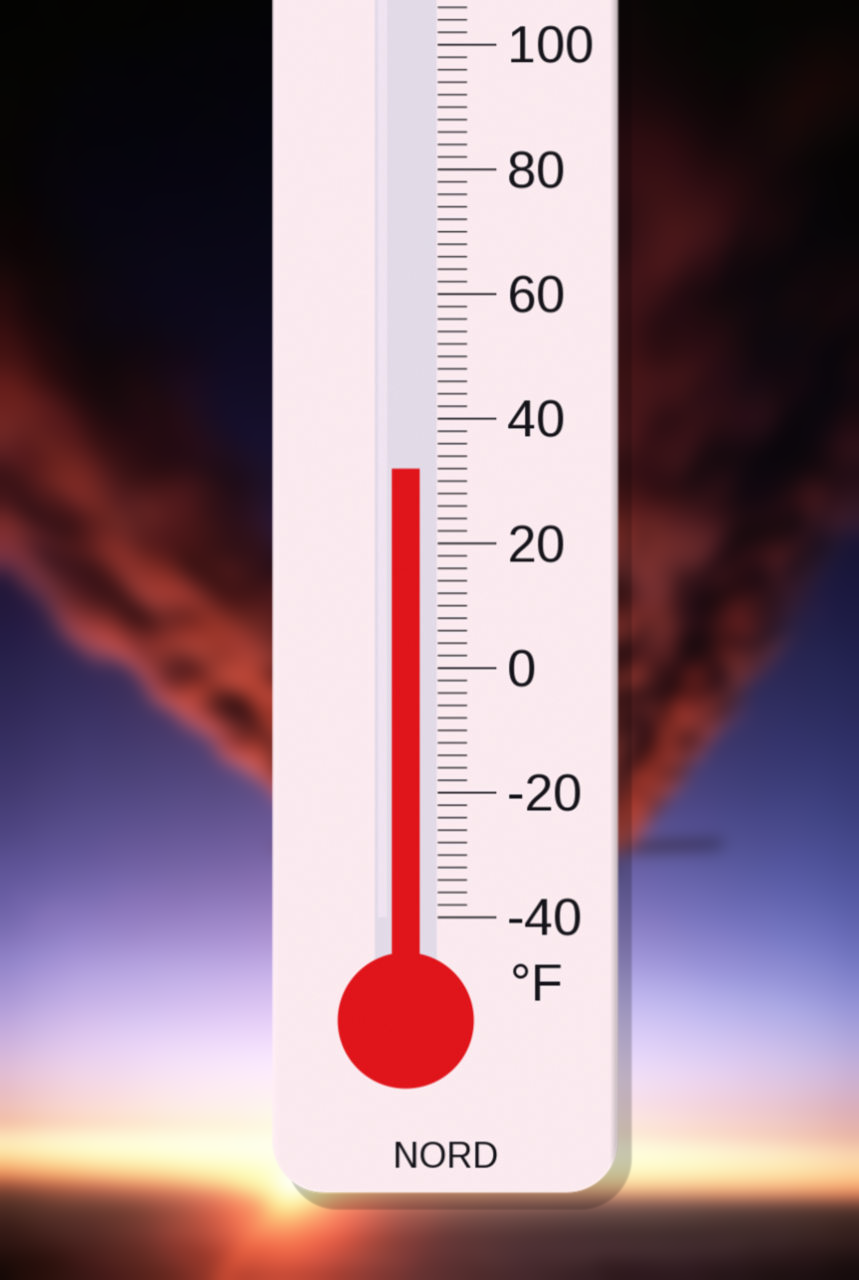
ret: 32 (°F)
